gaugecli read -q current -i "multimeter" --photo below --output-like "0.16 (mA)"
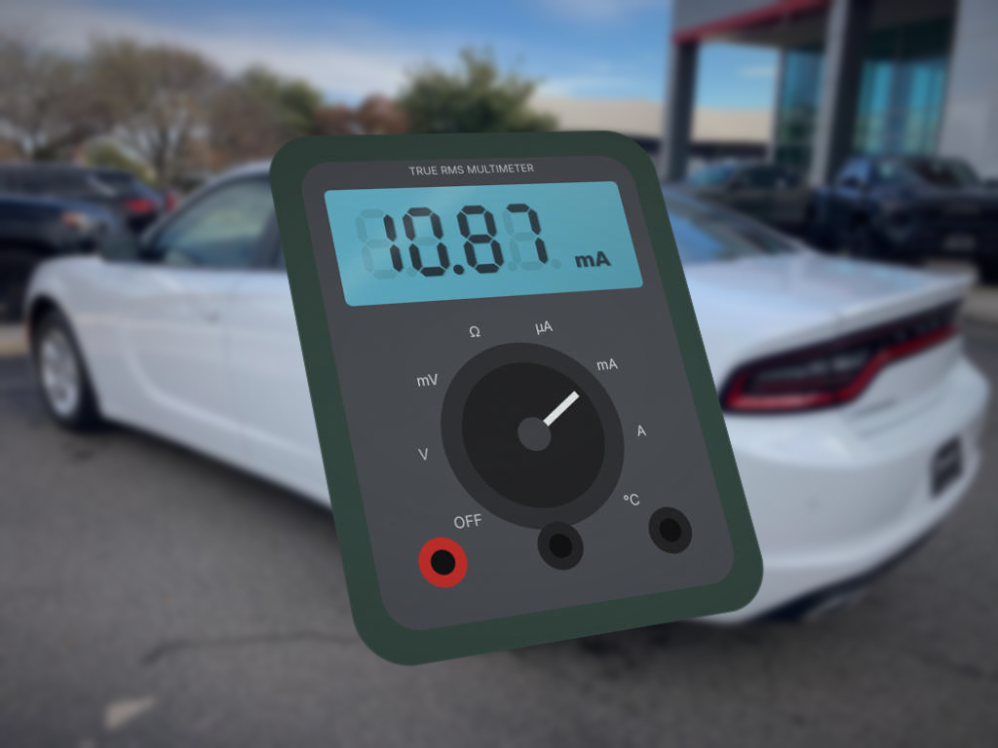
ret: 10.87 (mA)
